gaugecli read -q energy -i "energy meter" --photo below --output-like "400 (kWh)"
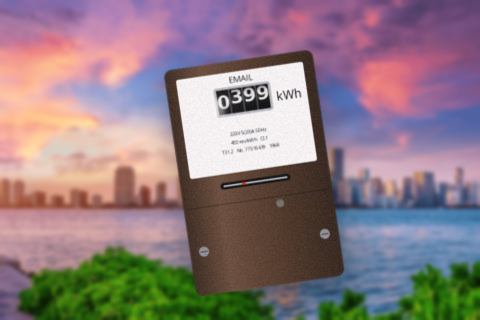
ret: 399 (kWh)
